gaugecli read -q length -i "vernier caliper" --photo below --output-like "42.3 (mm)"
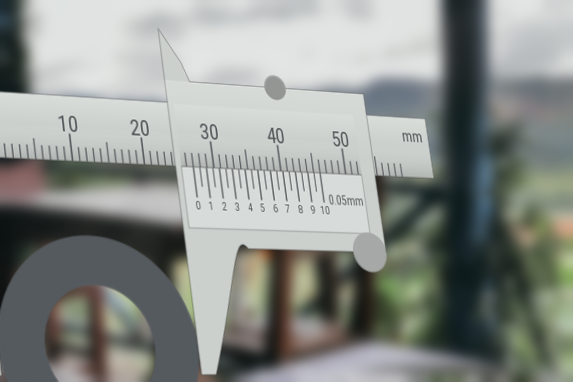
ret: 27.0 (mm)
